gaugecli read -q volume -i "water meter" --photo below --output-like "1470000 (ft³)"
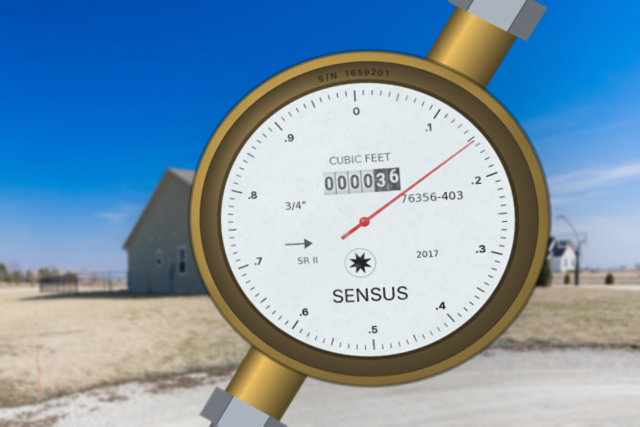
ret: 36.15 (ft³)
